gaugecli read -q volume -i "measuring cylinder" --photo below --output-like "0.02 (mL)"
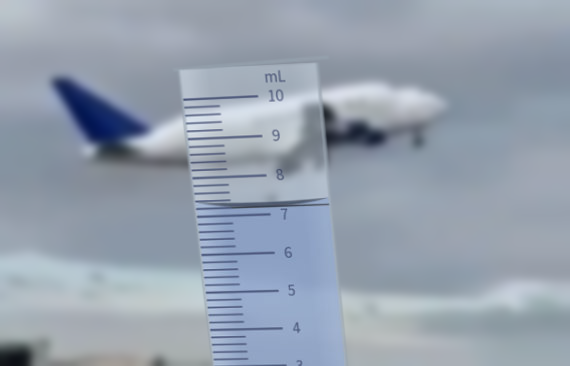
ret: 7.2 (mL)
